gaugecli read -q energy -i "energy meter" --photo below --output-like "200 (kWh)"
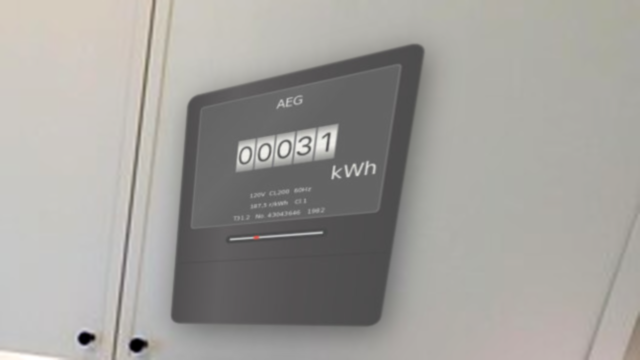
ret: 31 (kWh)
